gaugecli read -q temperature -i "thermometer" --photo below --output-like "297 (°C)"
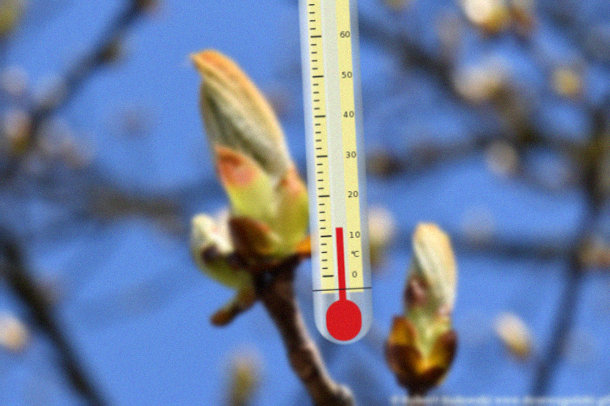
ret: 12 (°C)
